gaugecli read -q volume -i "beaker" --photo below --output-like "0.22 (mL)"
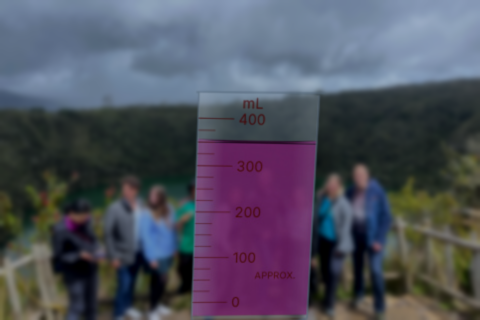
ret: 350 (mL)
